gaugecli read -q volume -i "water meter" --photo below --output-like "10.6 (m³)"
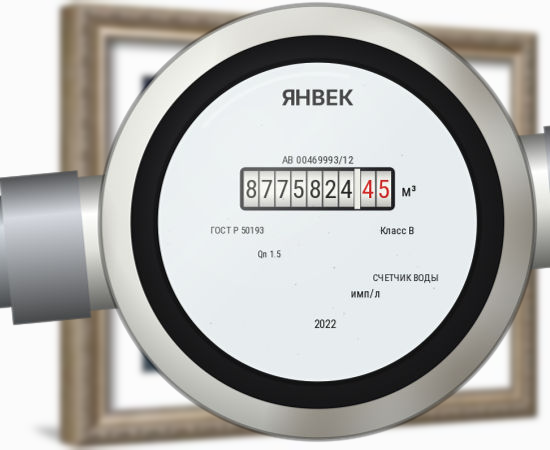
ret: 8775824.45 (m³)
